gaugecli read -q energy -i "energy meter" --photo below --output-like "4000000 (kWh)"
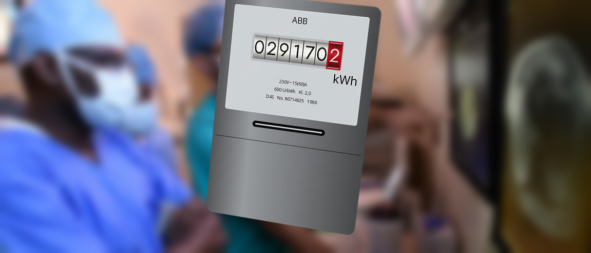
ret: 29170.2 (kWh)
